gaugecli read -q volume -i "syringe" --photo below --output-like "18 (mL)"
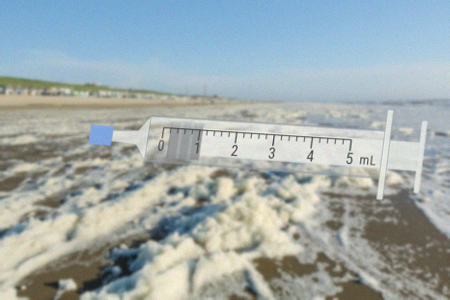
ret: 0.2 (mL)
